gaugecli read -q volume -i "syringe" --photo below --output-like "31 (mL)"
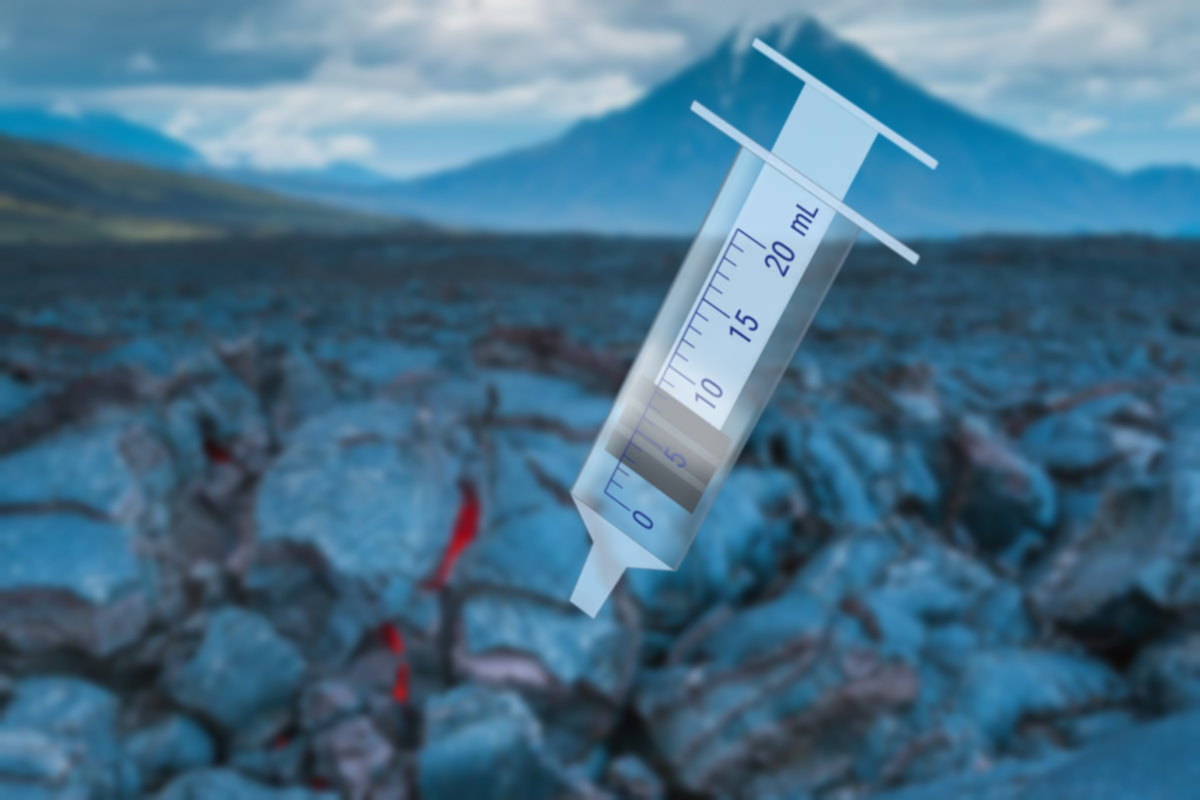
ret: 2.5 (mL)
